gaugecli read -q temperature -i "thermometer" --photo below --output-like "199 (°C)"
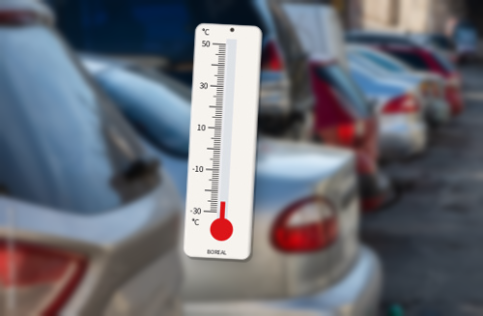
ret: -25 (°C)
